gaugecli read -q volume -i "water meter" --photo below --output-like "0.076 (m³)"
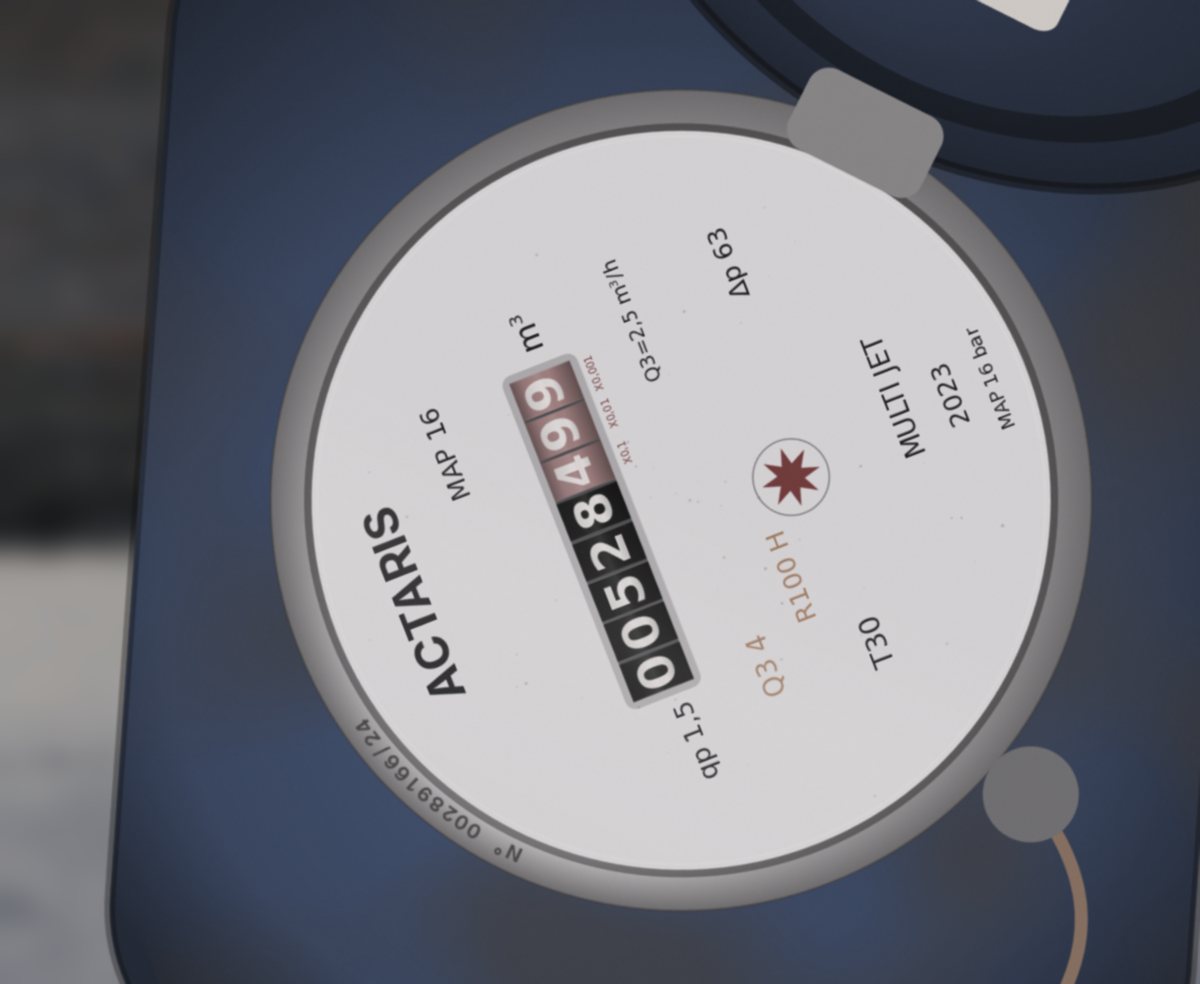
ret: 528.499 (m³)
